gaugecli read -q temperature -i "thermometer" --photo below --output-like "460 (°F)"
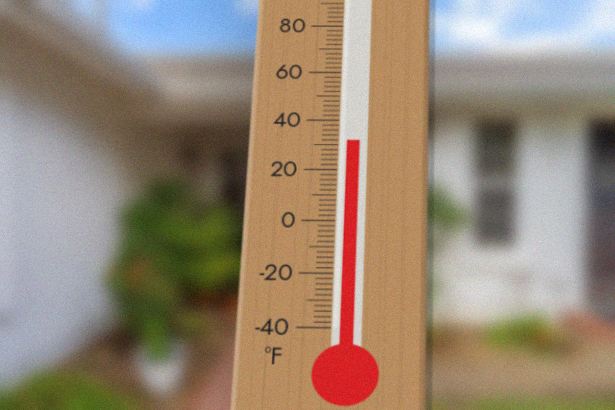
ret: 32 (°F)
